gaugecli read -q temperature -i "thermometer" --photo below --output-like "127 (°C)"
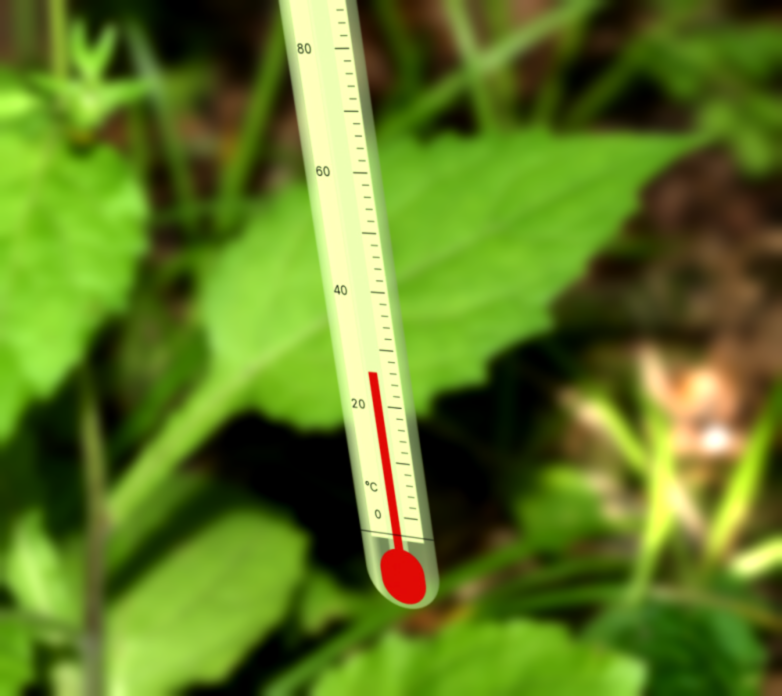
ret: 26 (°C)
